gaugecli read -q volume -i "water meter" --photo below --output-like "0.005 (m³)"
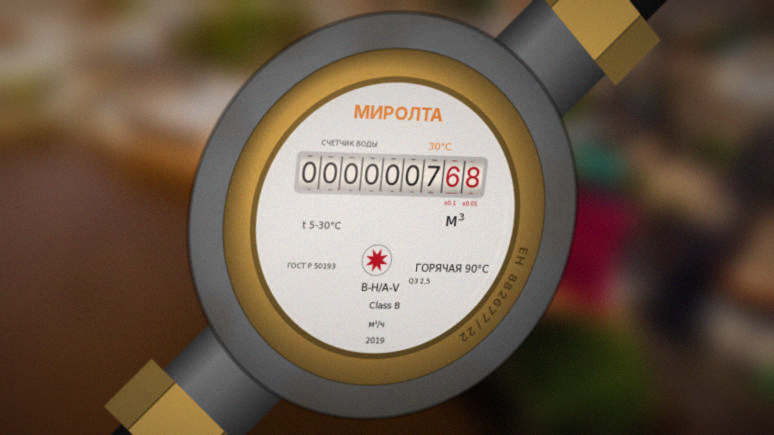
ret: 7.68 (m³)
